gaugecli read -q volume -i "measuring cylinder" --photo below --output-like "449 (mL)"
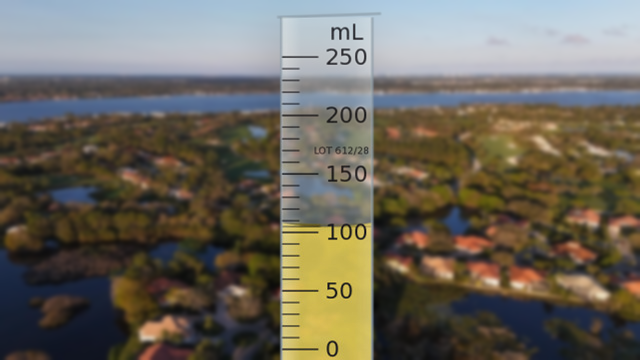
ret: 105 (mL)
